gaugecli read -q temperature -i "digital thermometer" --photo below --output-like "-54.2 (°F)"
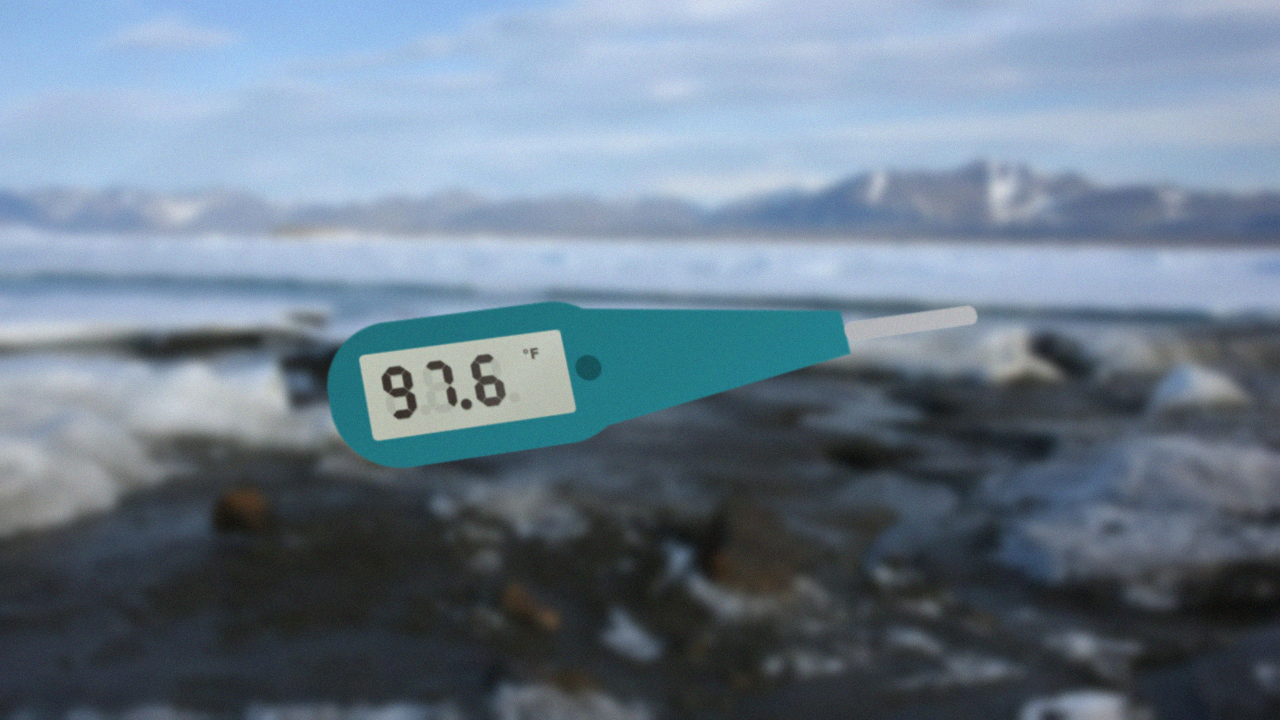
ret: 97.6 (°F)
